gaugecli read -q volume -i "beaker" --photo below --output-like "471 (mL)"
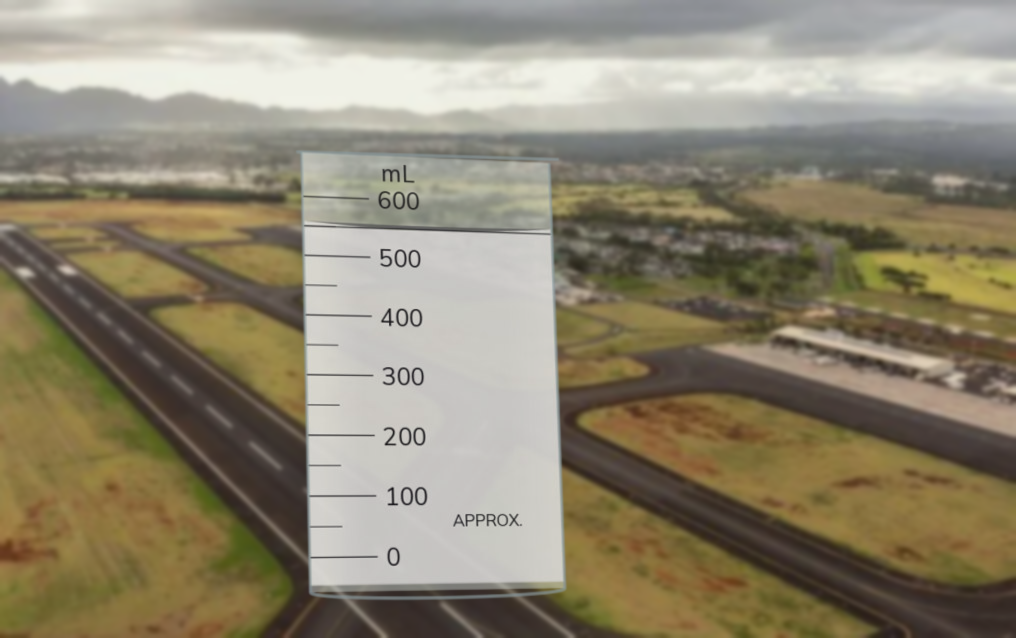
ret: 550 (mL)
